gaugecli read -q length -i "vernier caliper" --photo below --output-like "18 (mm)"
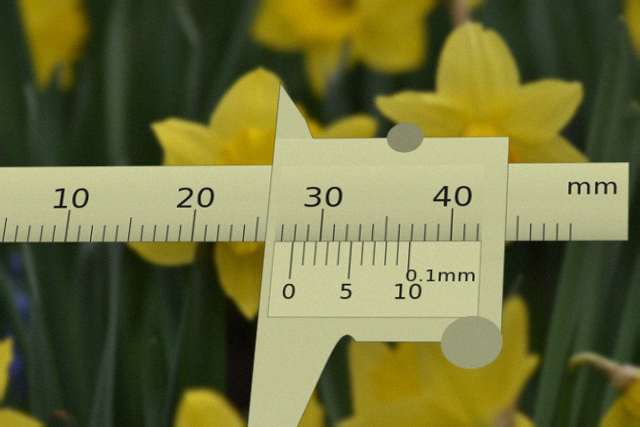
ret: 27.9 (mm)
